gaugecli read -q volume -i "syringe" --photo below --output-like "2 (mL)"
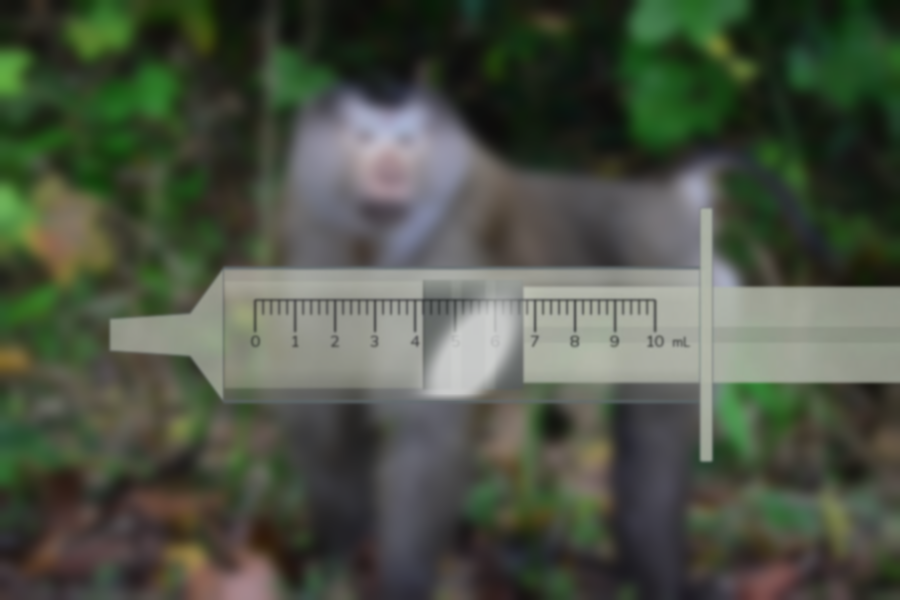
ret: 4.2 (mL)
